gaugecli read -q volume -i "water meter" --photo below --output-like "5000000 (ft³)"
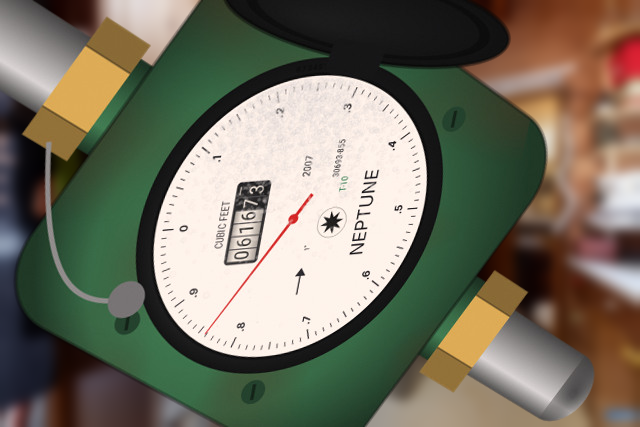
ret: 61672.84 (ft³)
